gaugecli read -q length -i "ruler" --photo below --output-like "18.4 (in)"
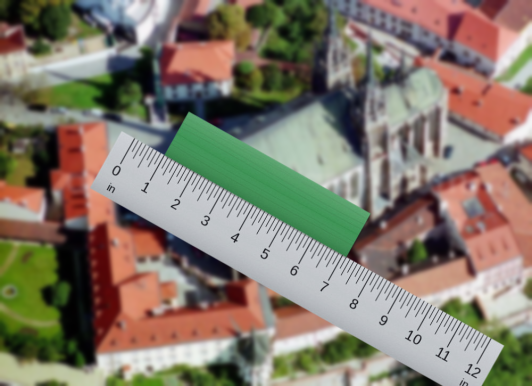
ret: 6.125 (in)
